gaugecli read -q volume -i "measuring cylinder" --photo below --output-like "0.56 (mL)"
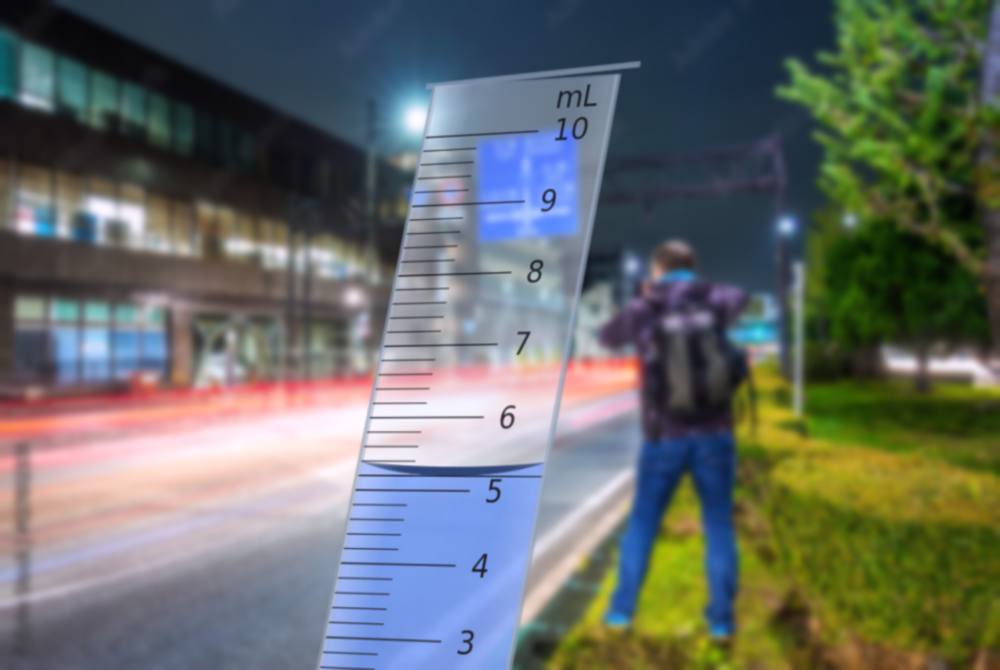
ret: 5.2 (mL)
